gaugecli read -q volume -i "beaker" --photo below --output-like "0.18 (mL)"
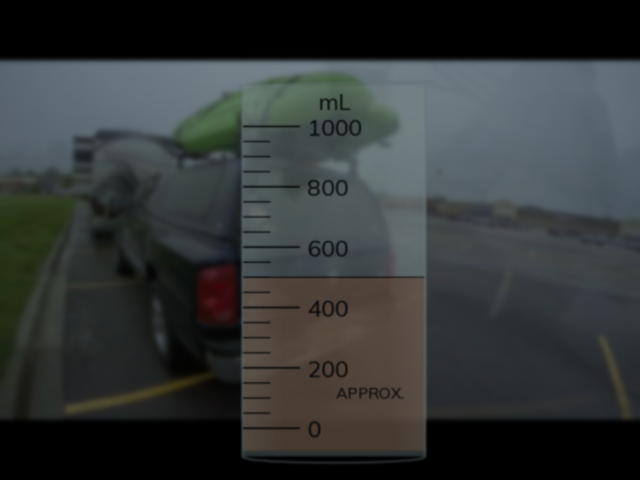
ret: 500 (mL)
